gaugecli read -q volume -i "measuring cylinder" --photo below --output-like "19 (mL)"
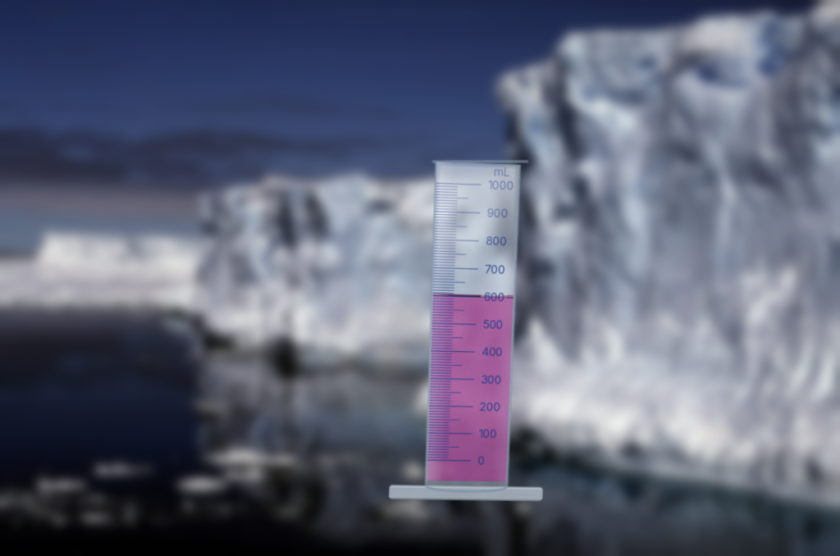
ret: 600 (mL)
